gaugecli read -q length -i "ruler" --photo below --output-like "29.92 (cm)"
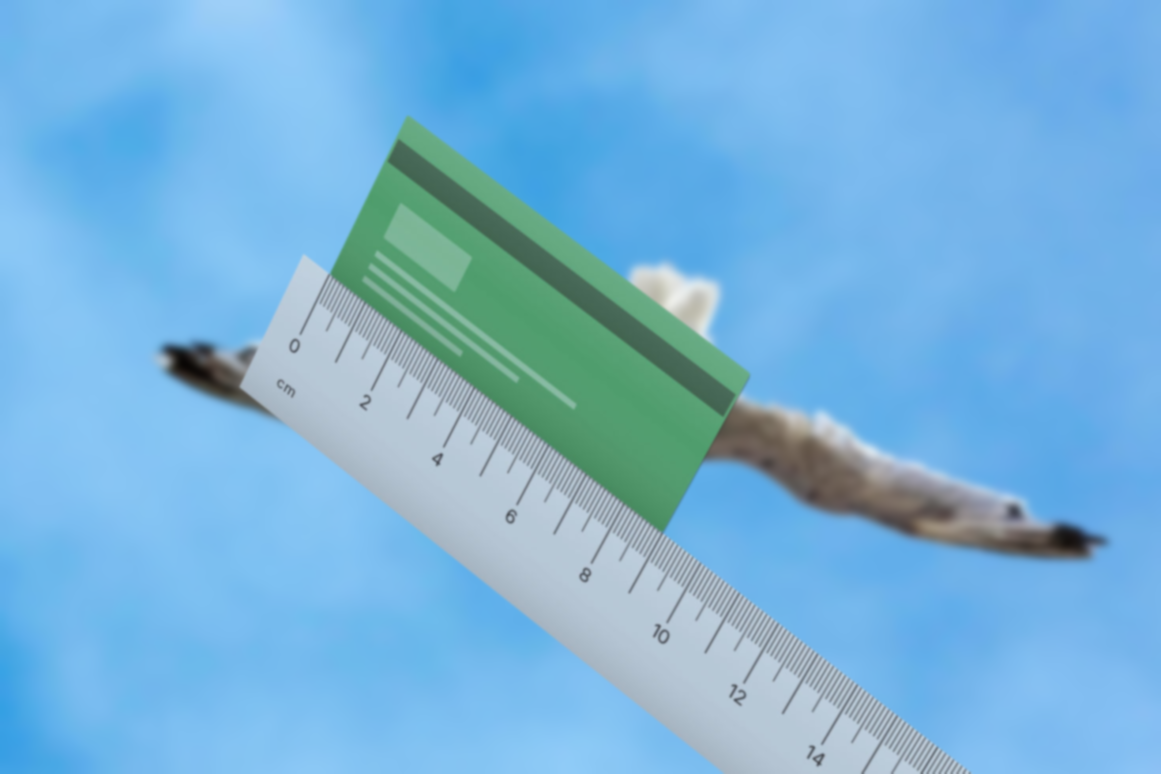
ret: 9 (cm)
